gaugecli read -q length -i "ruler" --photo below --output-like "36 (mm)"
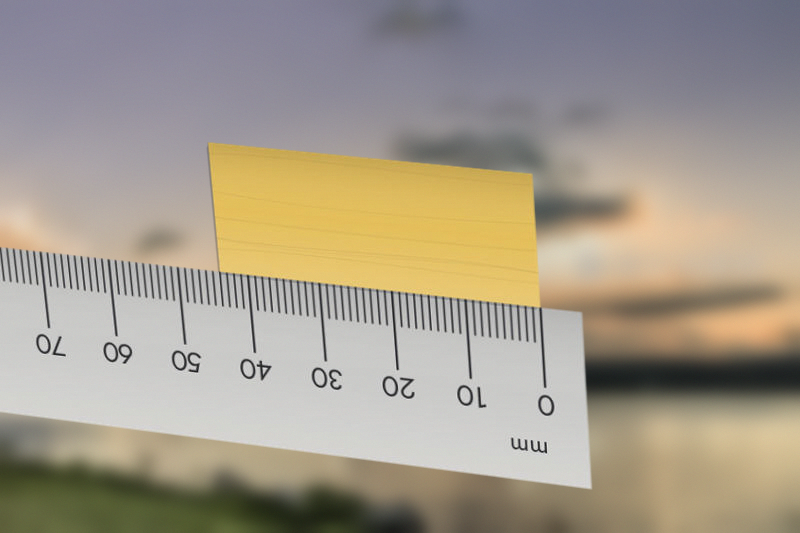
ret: 44 (mm)
